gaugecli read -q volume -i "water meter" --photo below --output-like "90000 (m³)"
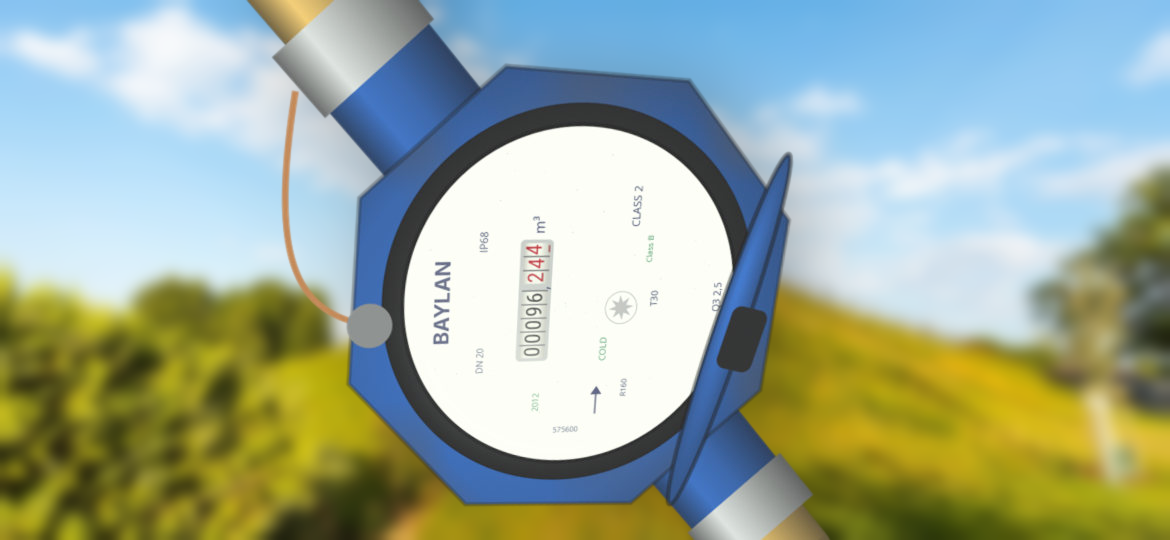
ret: 96.244 (m³)
